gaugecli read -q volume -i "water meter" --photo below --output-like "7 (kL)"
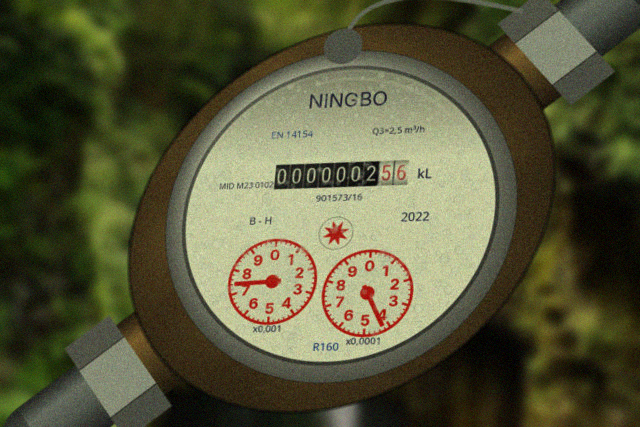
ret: 2.5674 (kL)
